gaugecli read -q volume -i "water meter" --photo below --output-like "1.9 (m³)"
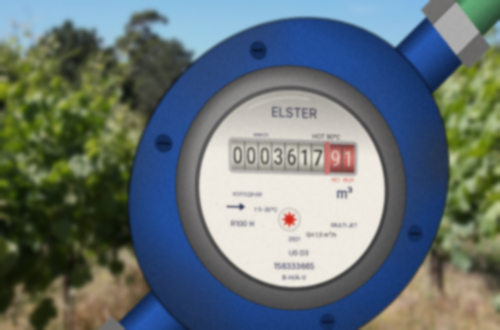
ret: 3617.91 (m³)
